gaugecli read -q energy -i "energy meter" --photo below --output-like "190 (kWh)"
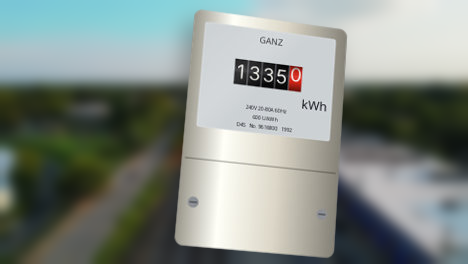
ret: 1335.0 (kWh)
